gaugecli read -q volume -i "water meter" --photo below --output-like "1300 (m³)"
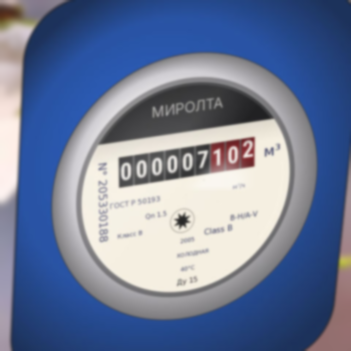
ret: 7.102 (m³)
